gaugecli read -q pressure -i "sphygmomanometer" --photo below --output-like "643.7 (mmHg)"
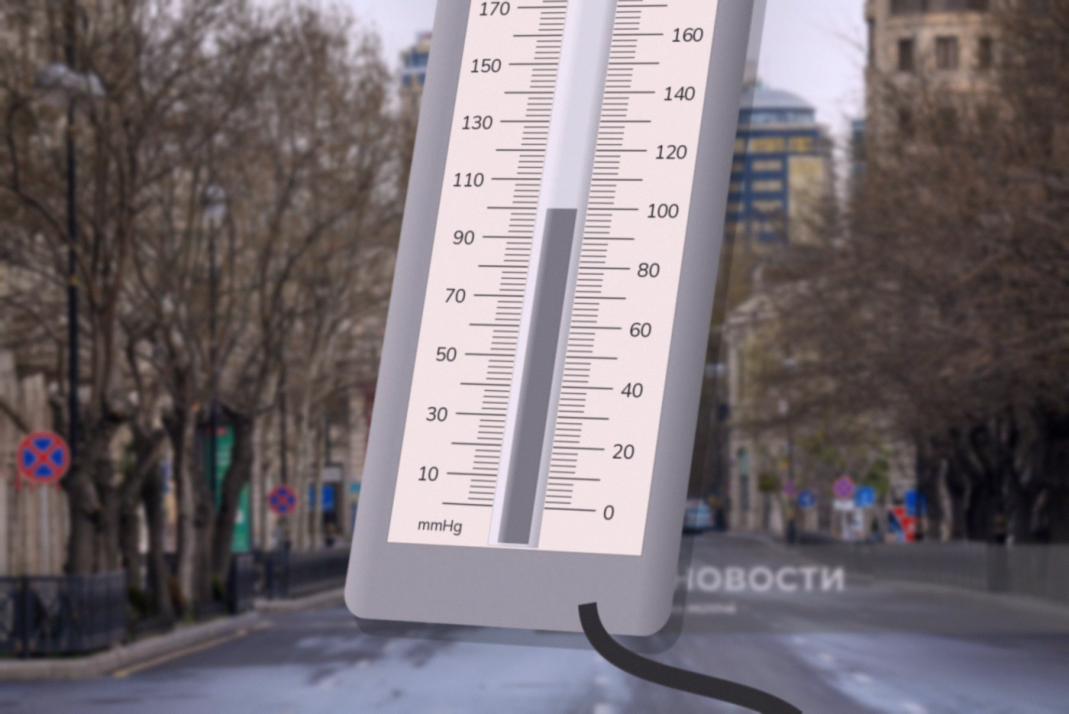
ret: 100 (mmHg)
